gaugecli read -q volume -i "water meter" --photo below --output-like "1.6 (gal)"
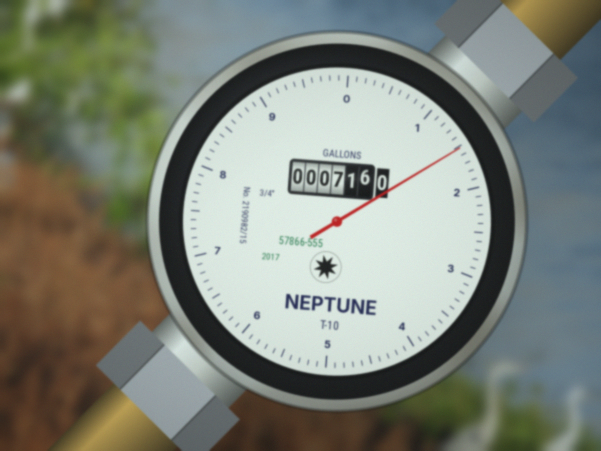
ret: 7161.5 (gal)
